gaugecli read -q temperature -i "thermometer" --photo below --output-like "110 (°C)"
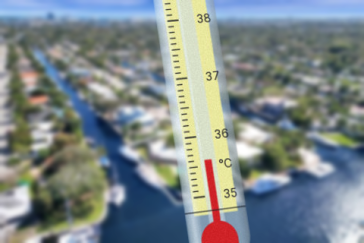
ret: 35.6 (°C)
